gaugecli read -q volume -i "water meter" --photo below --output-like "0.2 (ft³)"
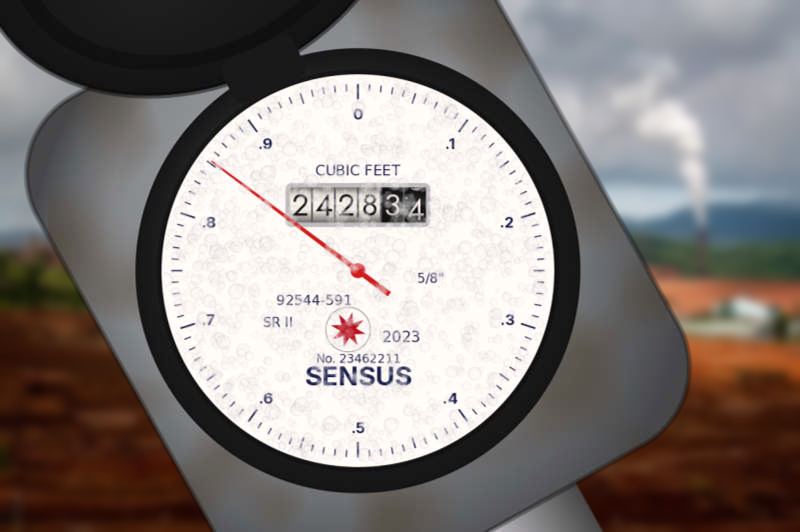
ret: 242833.85 (ft³)
